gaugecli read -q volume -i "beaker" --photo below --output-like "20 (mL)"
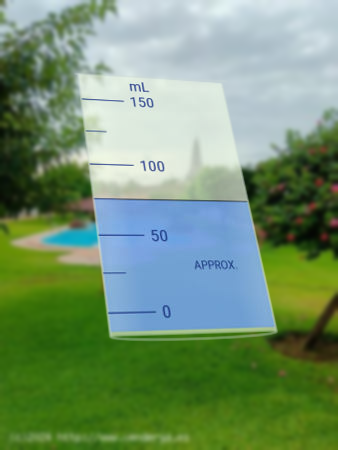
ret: 75 (mL)
